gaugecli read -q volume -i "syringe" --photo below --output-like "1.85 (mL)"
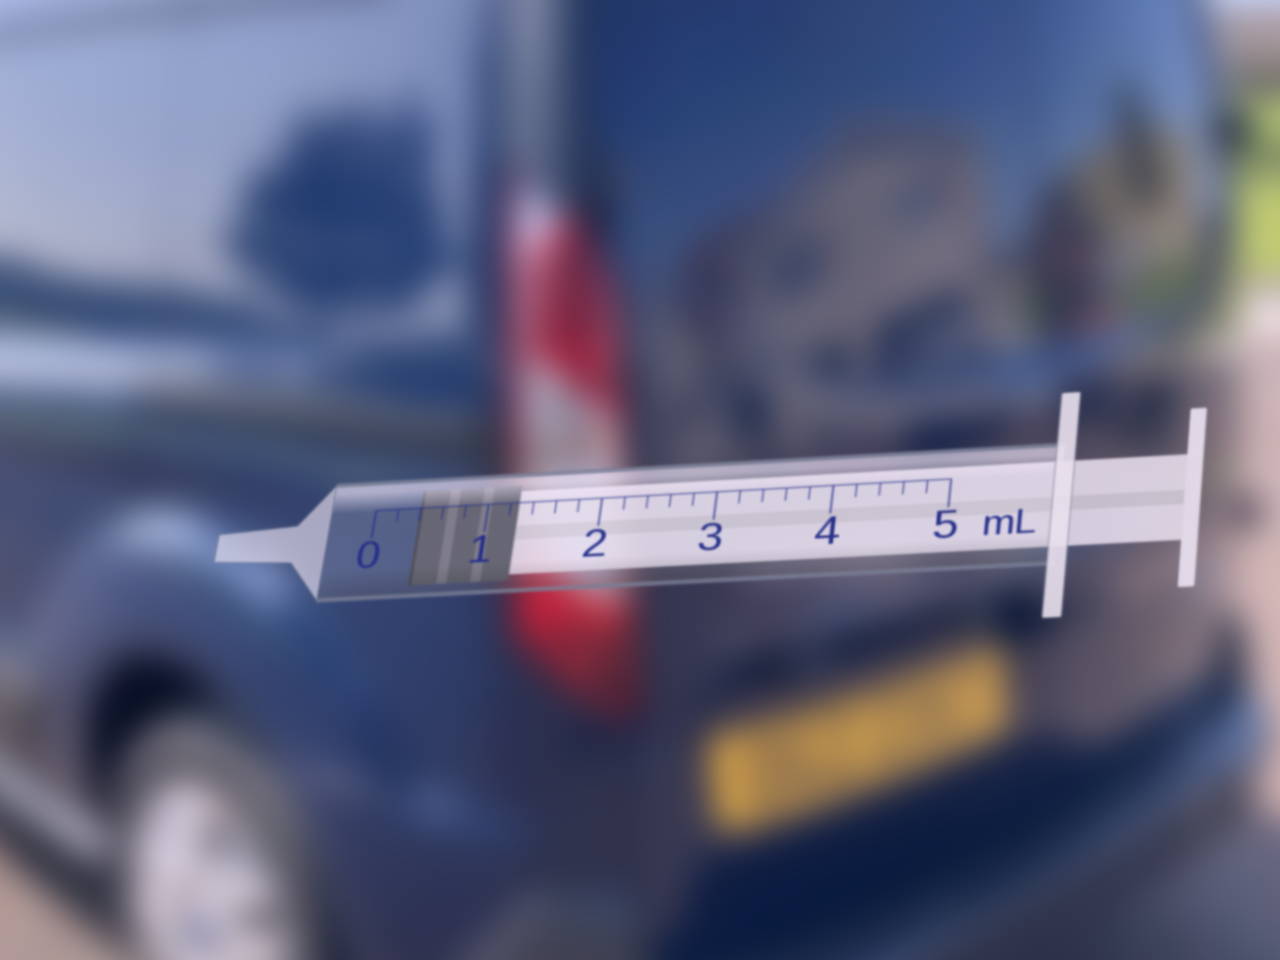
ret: 0.4 (mL)
